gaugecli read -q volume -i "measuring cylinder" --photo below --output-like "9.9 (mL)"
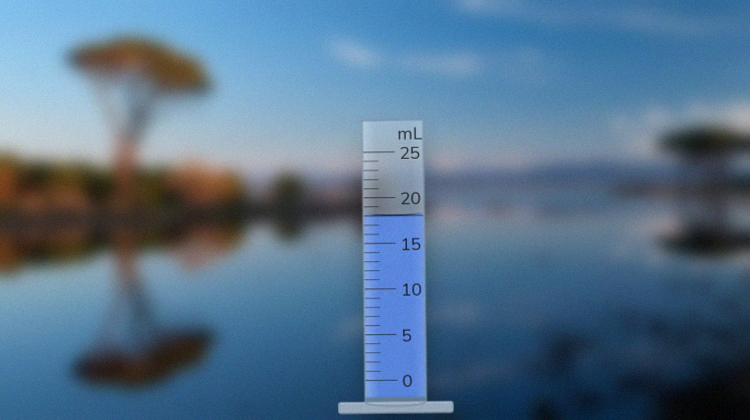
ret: 18 (mL)
